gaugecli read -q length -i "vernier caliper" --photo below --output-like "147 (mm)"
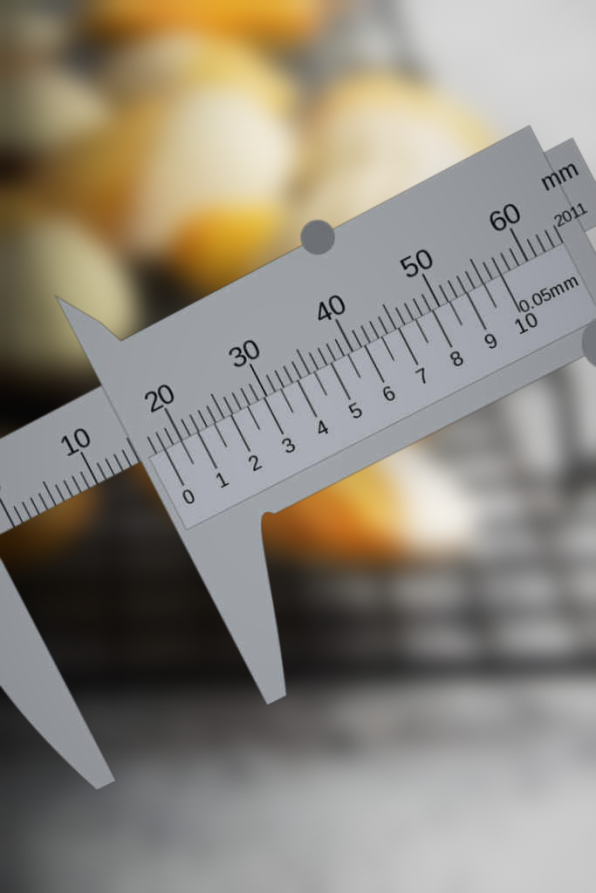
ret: 18.0 (mm)
